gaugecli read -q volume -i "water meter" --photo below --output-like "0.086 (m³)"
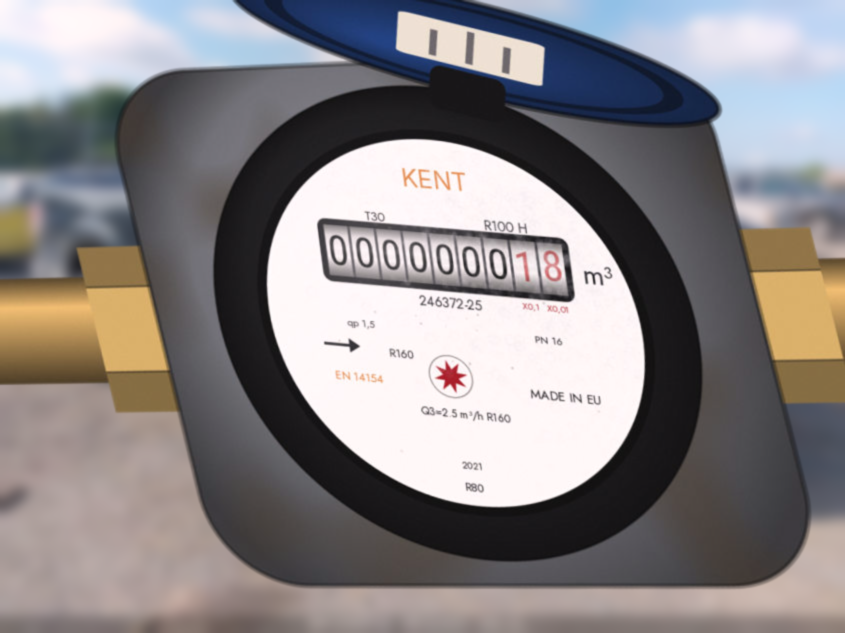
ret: 0.18 (m³)
